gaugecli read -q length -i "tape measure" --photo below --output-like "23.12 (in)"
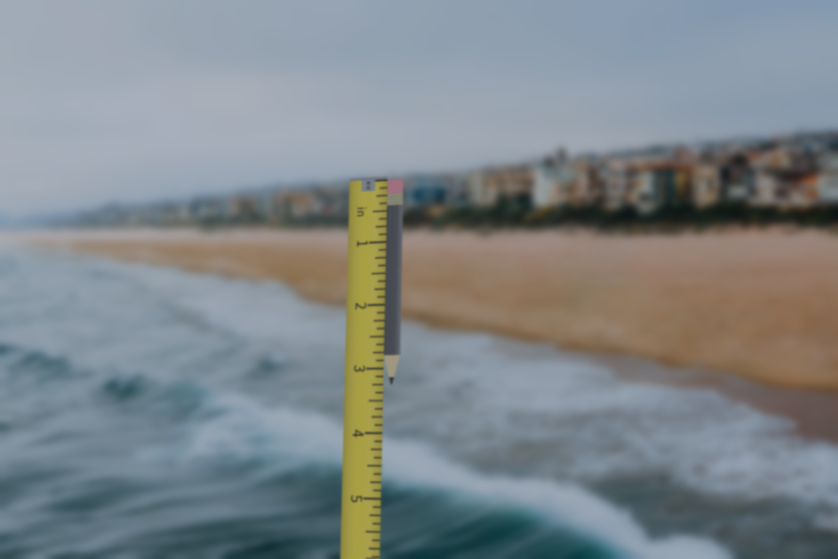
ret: 3.25 (in)
